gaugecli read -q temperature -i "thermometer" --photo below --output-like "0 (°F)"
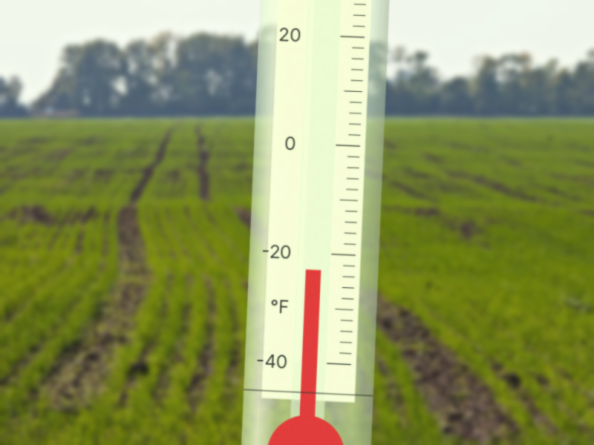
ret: -23 (°F)
